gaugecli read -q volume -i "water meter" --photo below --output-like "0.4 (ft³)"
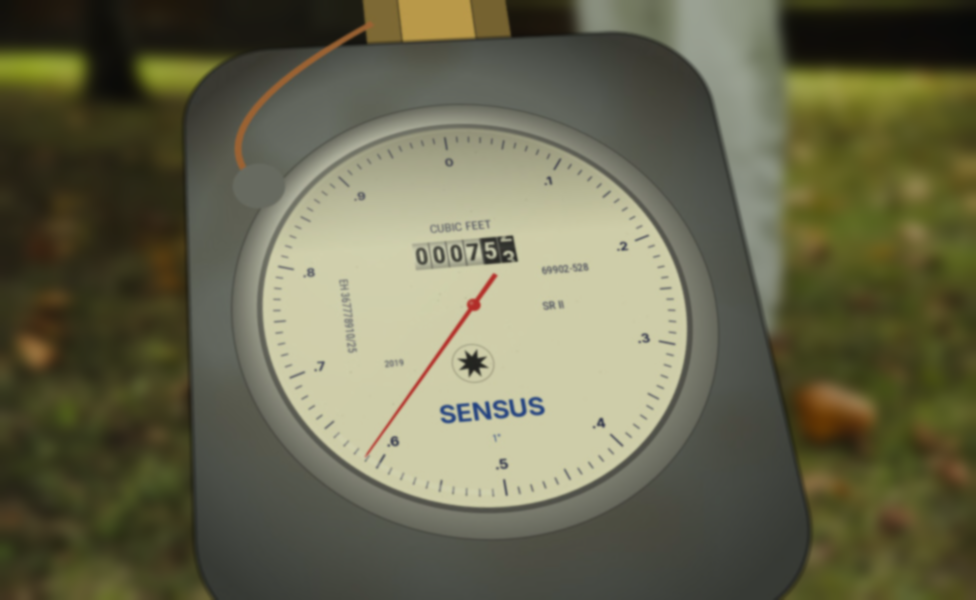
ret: 752.61 (ft³)
